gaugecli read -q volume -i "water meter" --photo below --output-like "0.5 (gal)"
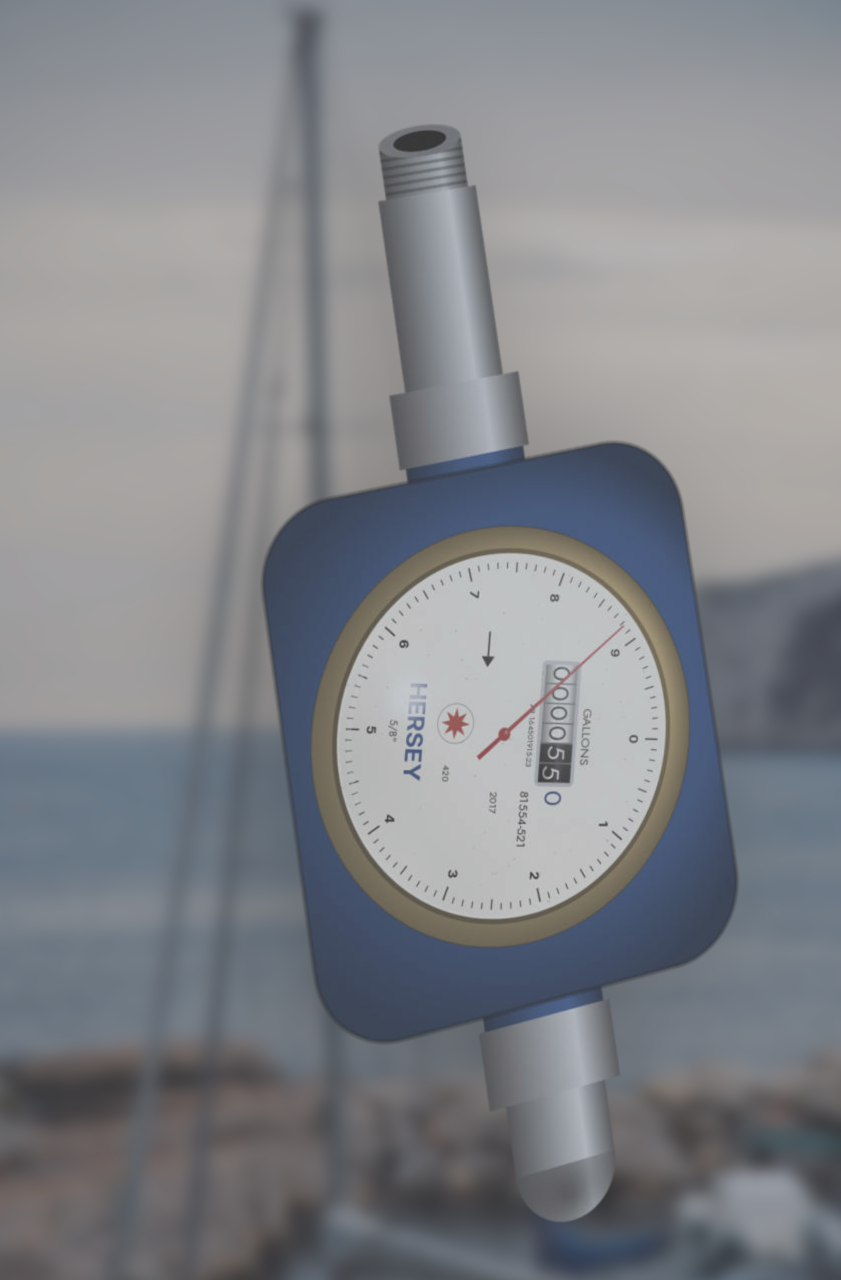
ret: 548.8 (gal)
